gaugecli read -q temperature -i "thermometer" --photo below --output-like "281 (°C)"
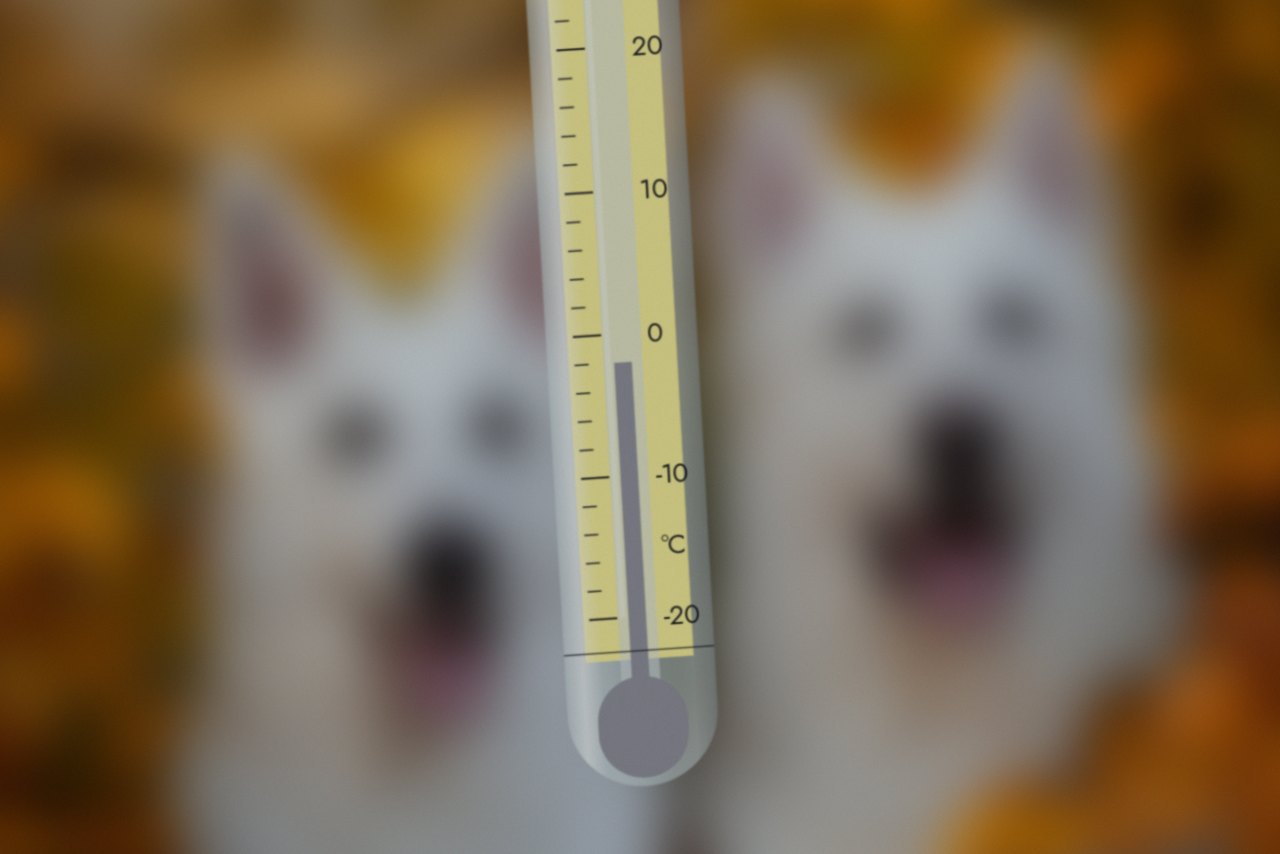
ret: -2 (°C)
